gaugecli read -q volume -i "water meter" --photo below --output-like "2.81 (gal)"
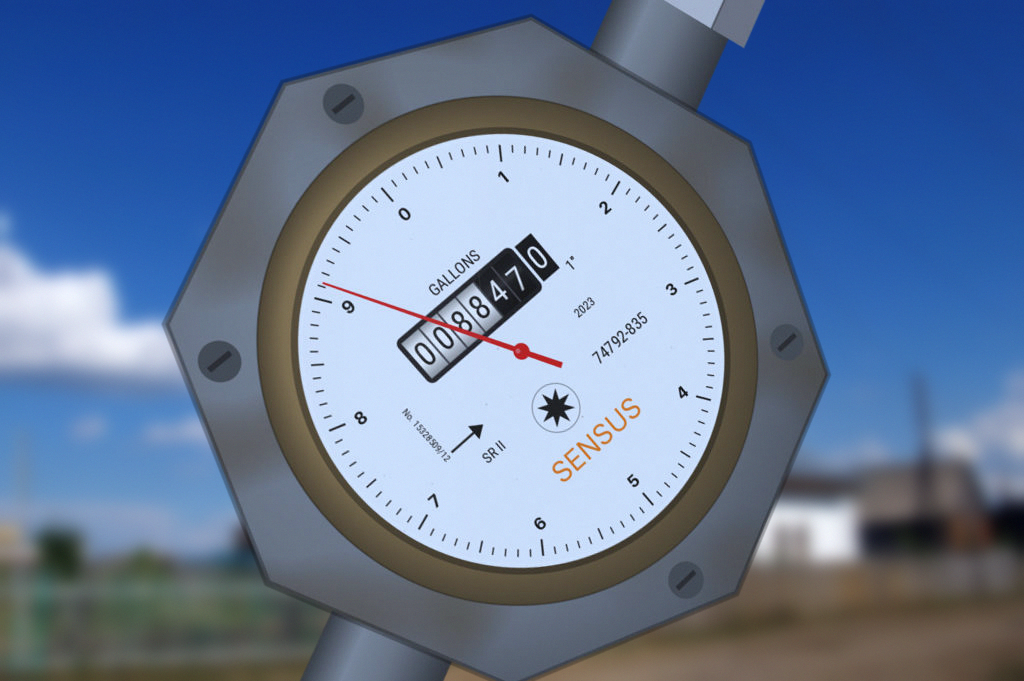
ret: 88469.1 (gal)
